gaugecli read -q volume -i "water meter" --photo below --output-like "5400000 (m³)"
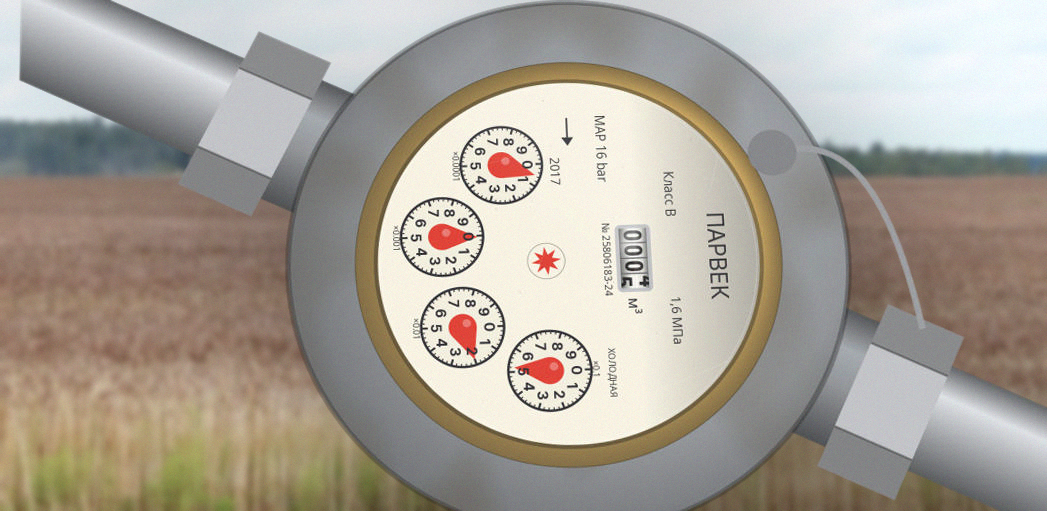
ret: 4.5200 (m³)
